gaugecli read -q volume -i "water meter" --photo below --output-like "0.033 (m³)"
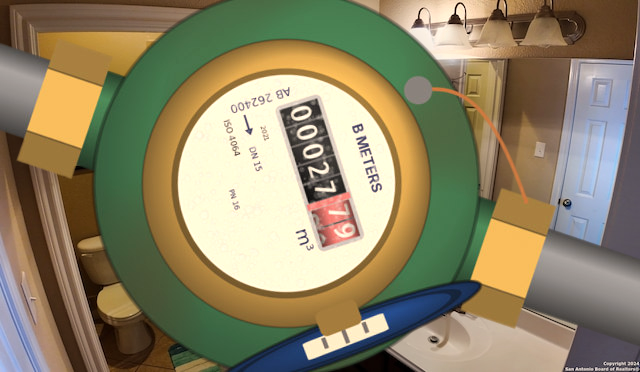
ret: 27.79 (m³)
